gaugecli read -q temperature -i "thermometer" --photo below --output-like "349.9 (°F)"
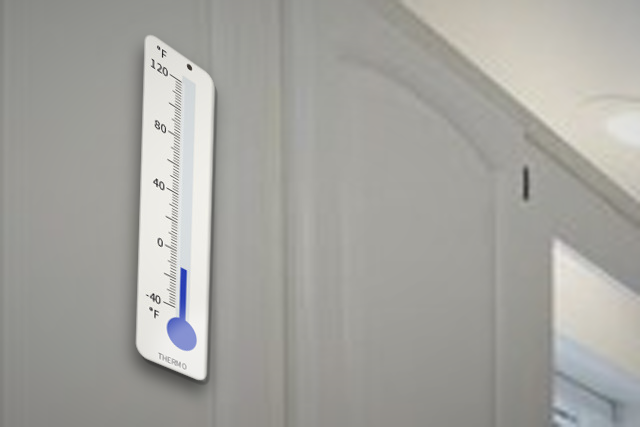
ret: -10 (°F)
